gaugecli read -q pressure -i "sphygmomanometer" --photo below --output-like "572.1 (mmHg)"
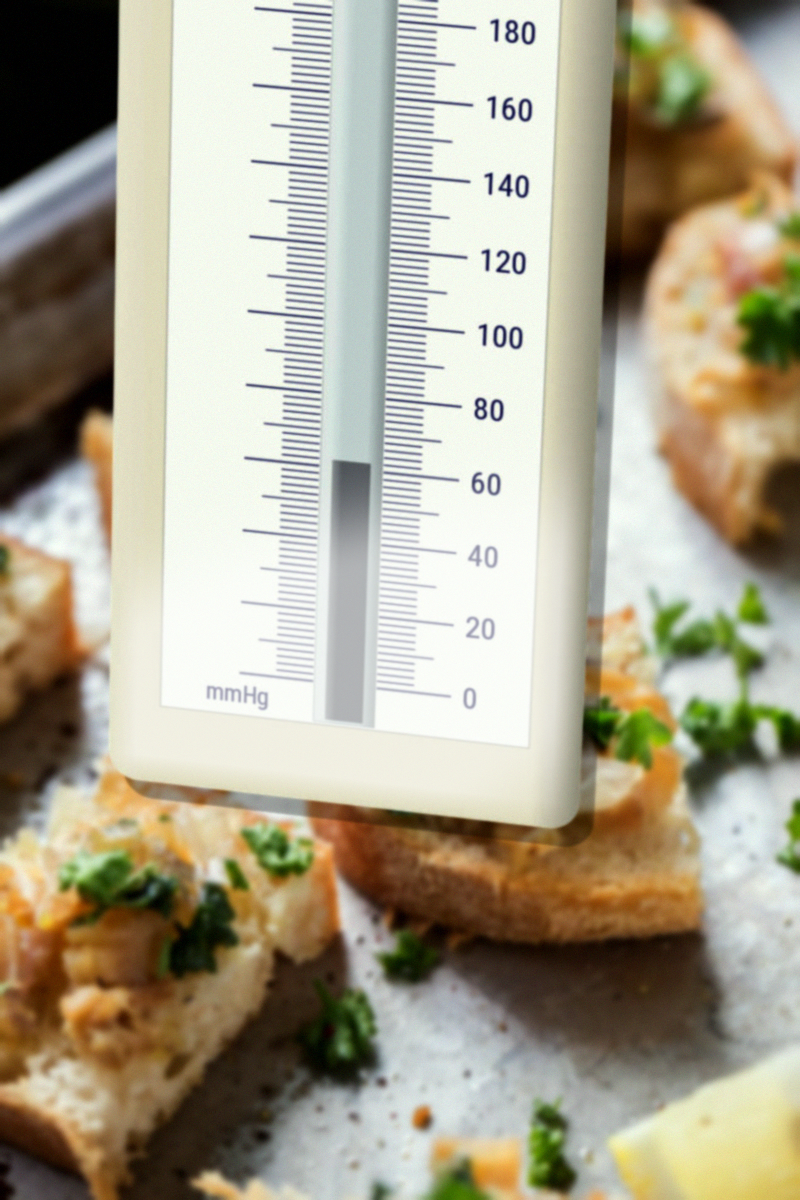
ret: 62 (mmHg)
